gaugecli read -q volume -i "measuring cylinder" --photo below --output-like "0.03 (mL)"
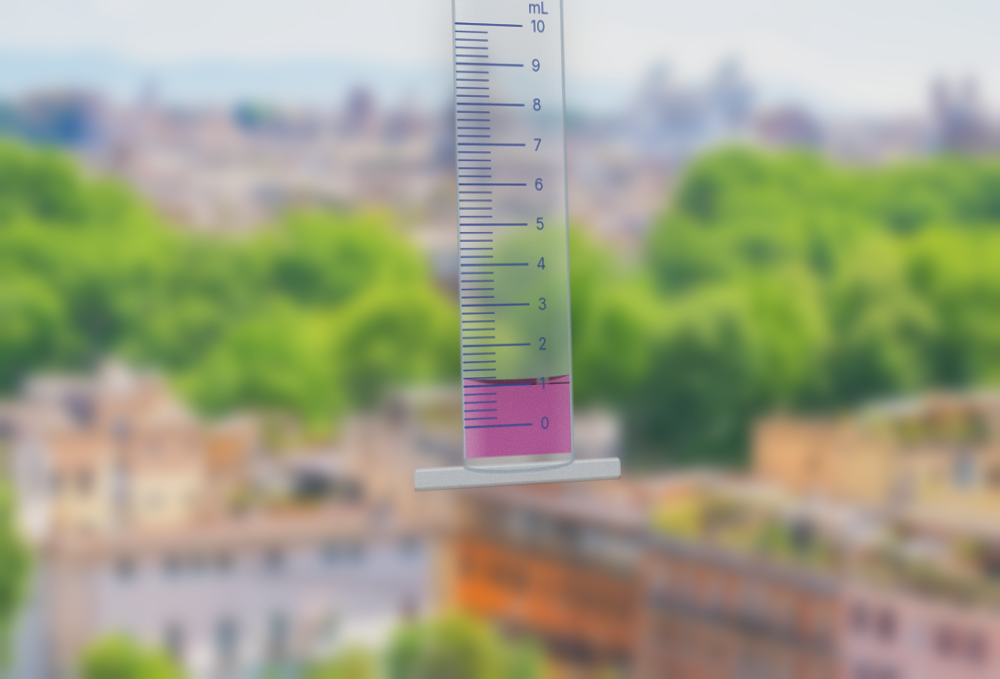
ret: 1 (mL)
